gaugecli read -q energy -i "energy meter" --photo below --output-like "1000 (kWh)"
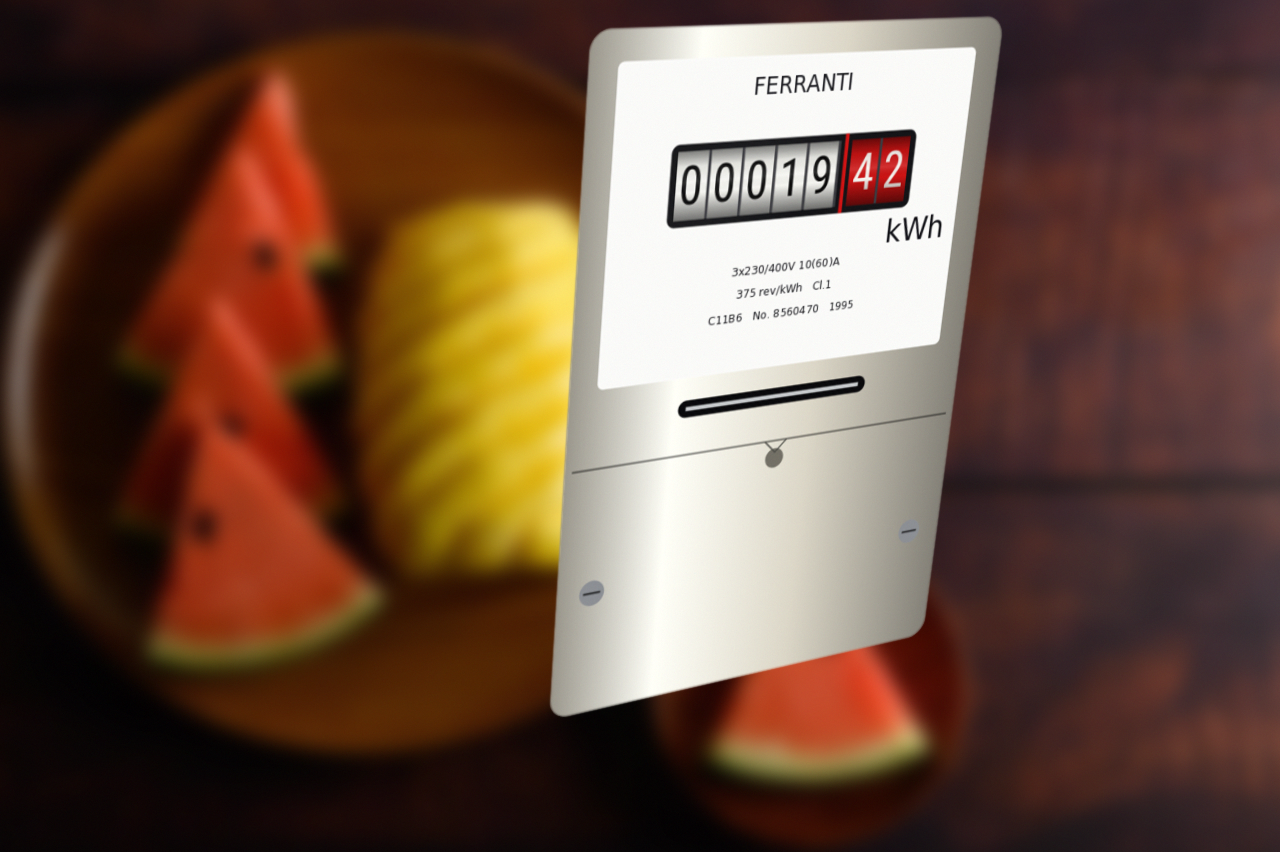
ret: 19.42 (kWh)
